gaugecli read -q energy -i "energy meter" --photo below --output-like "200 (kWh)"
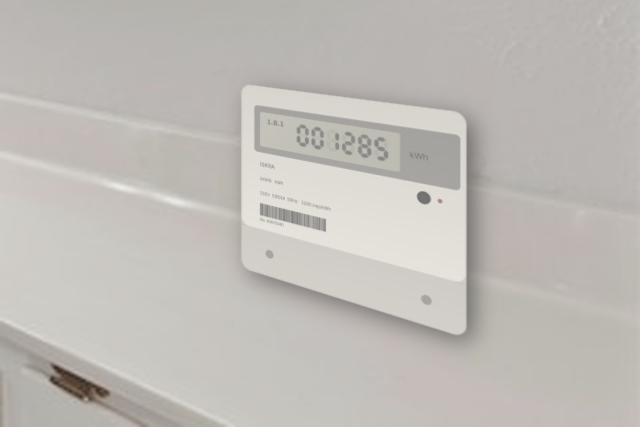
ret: 1285 (kWh)
